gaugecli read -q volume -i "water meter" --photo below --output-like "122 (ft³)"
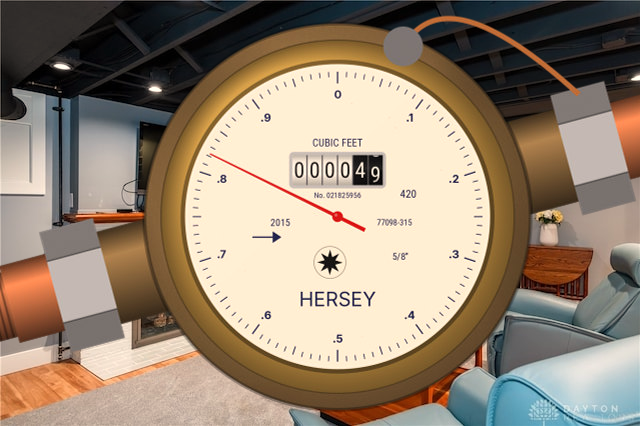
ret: 48.82 (ft³)
